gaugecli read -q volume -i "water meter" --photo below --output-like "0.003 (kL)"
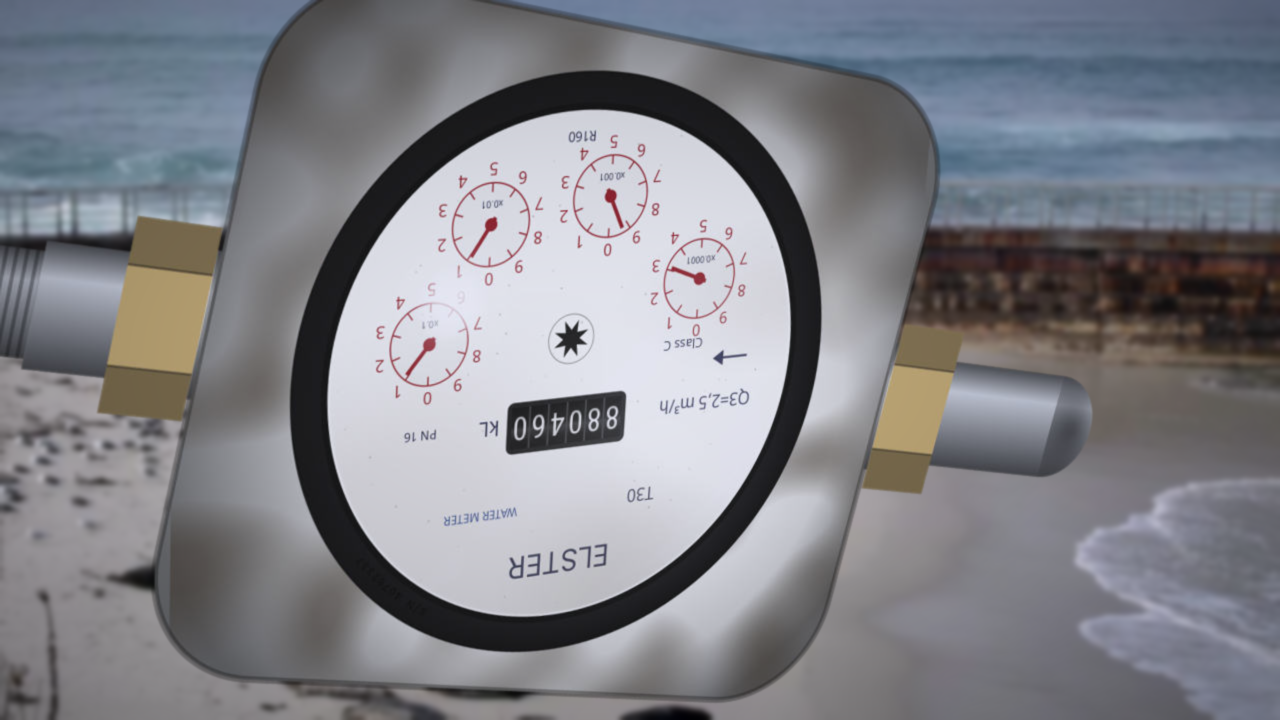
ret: 880460.1093 (kL)
